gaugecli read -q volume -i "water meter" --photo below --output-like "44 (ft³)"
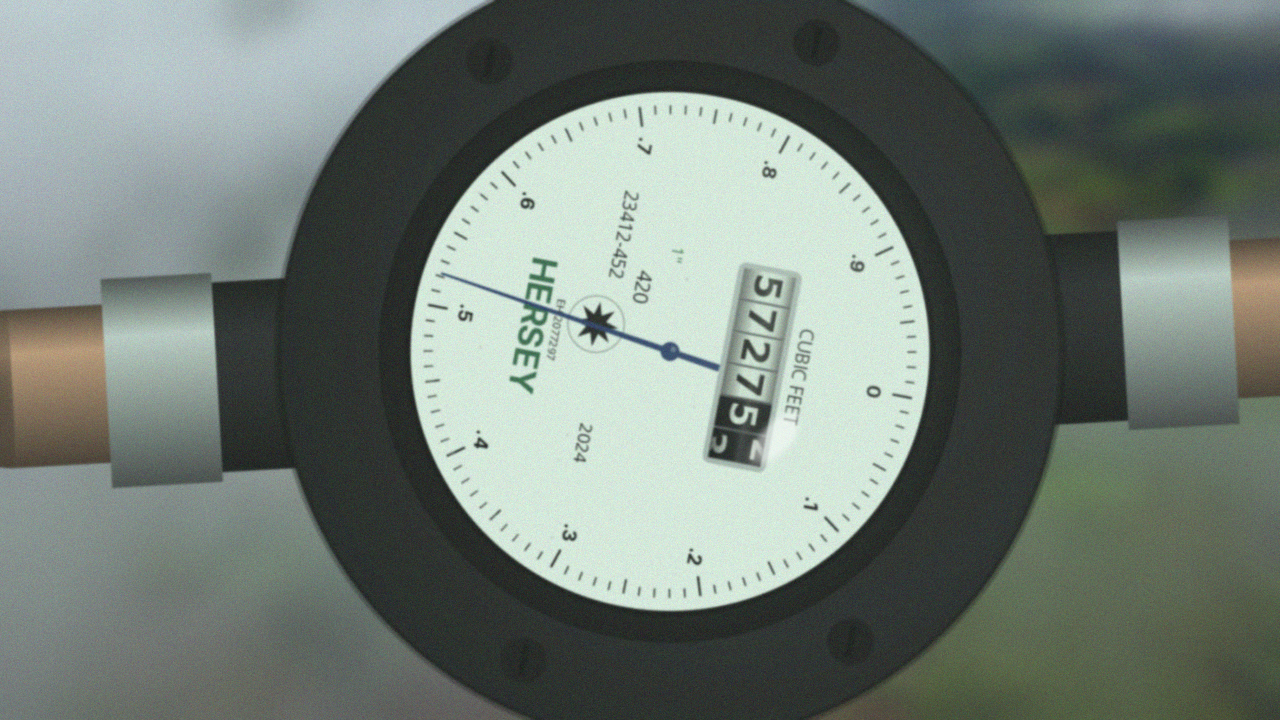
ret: 572752.52 (ft³)
